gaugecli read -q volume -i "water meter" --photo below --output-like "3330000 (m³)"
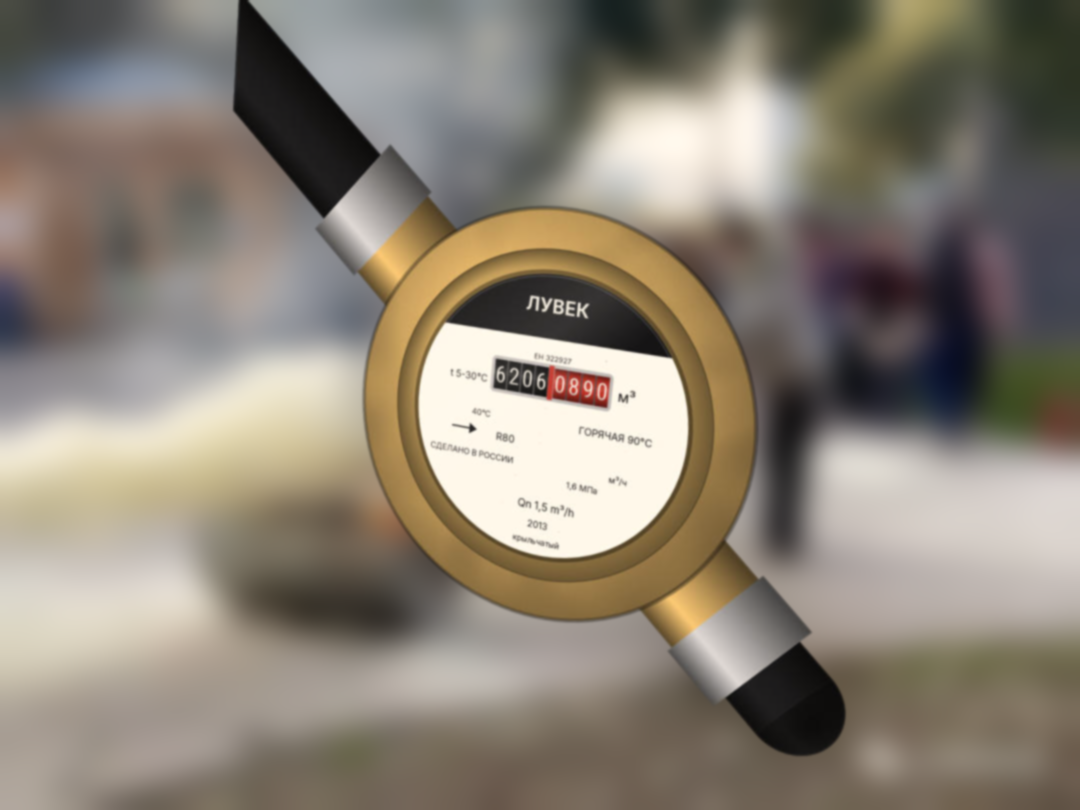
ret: 6206.0890 (m³)
